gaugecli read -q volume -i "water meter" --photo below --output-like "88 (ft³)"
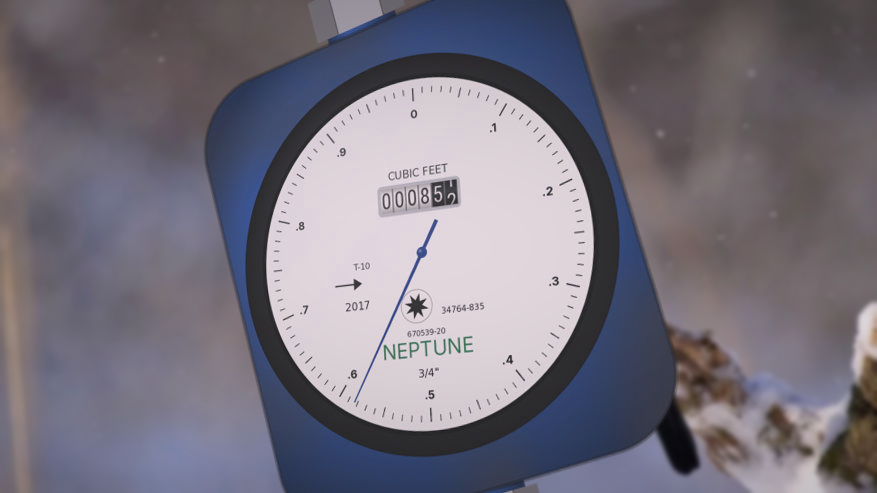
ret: 851.58 (ft³)
